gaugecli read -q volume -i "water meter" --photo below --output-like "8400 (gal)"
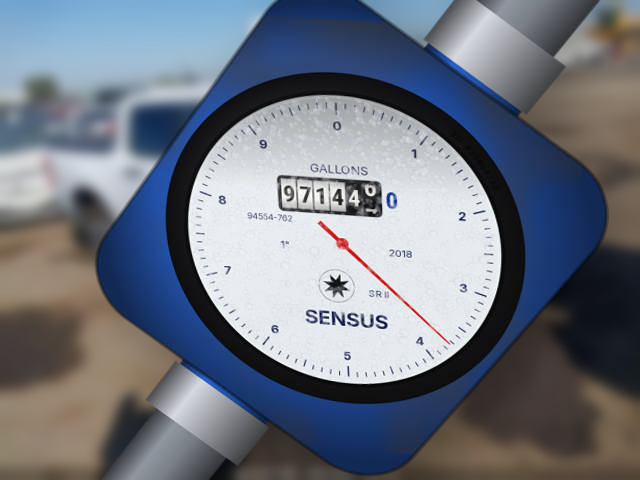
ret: 9714463.7 (gal)
